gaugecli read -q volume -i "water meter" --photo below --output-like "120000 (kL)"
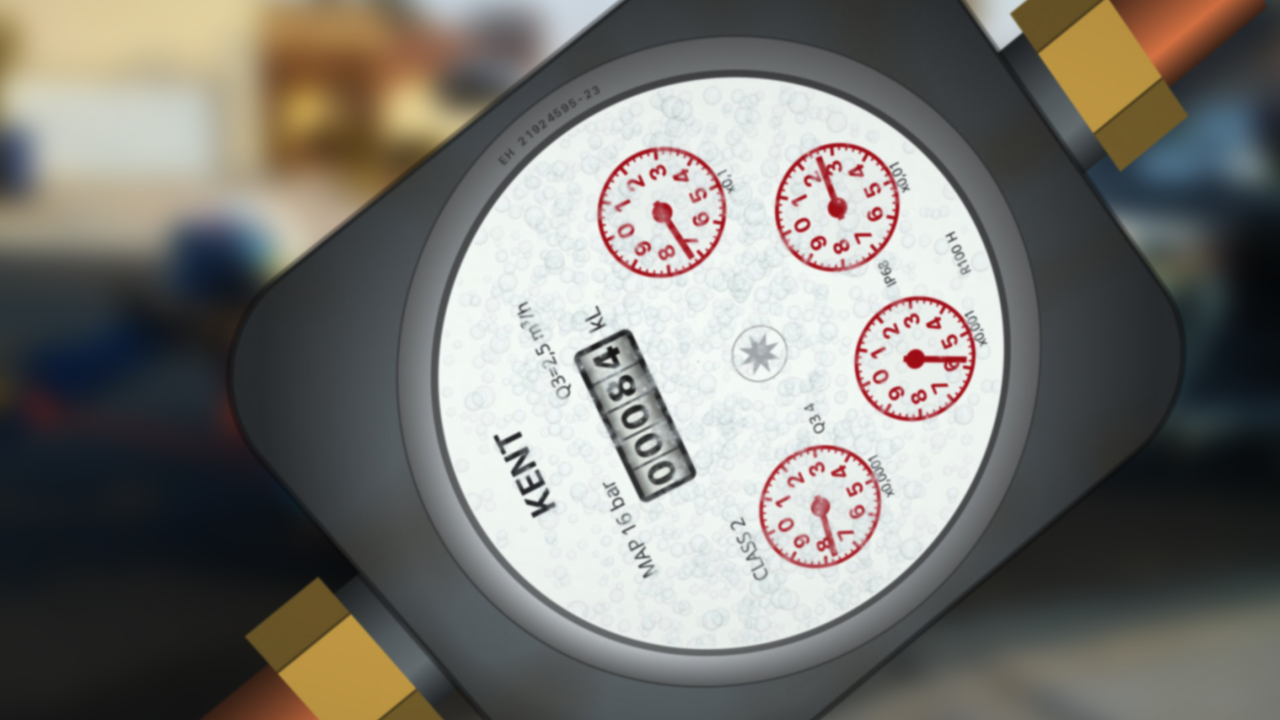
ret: 84.7257 (kL)
